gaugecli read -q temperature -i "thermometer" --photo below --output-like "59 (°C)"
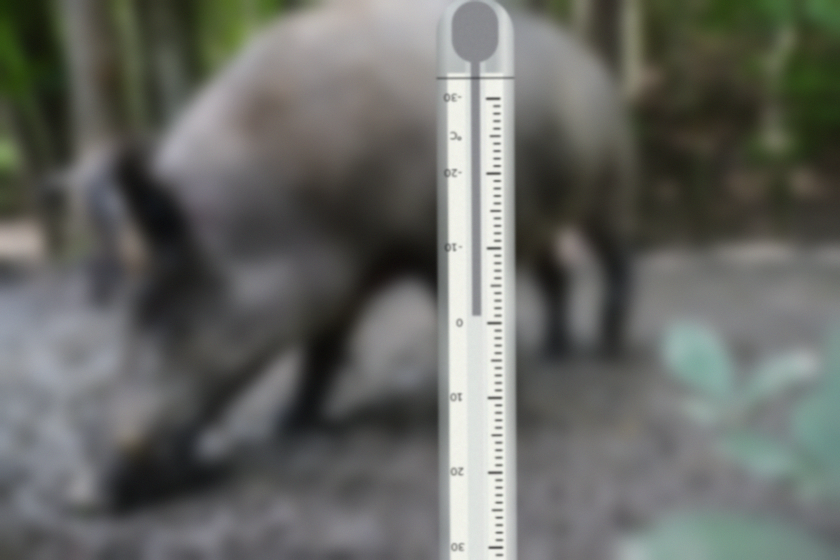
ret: -1 (°C)
